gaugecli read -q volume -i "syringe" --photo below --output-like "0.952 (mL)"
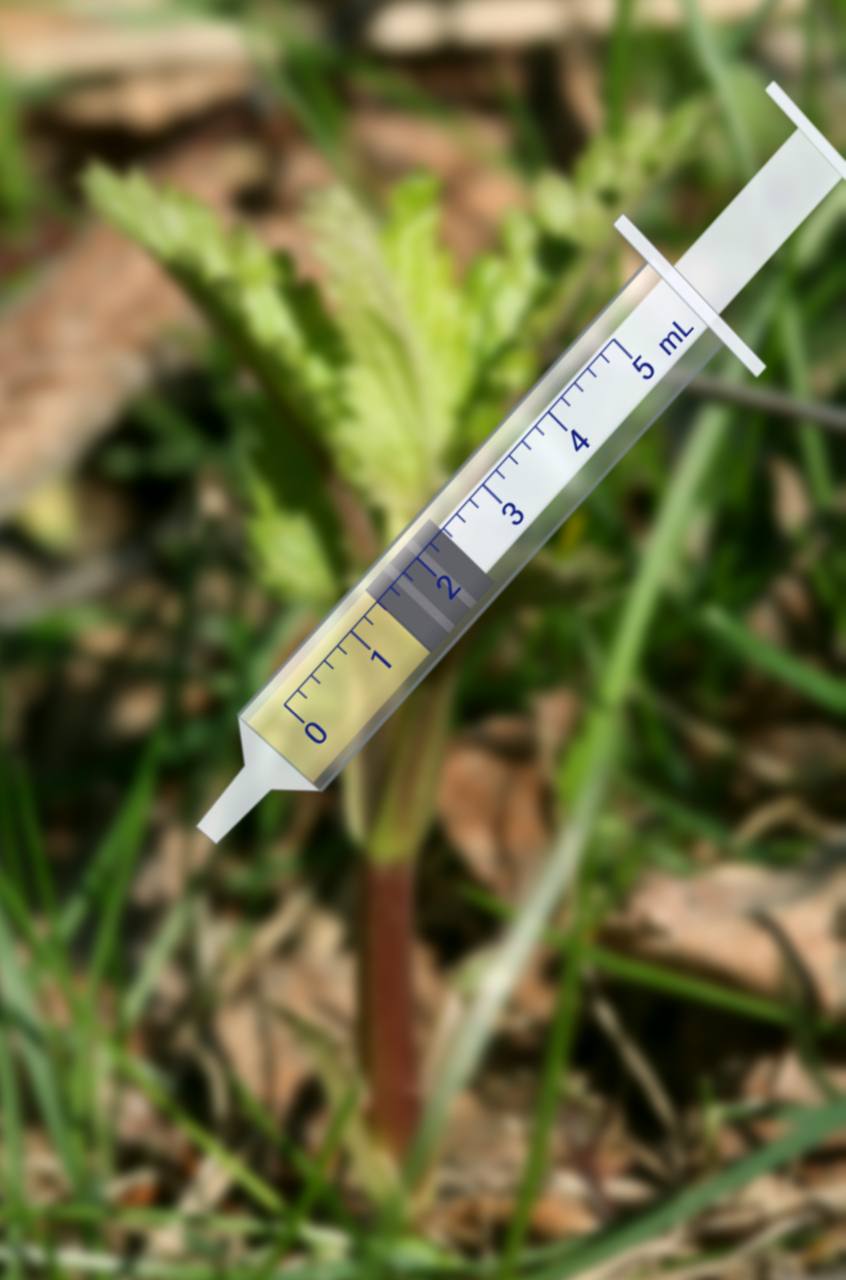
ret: 1.4 (mL)
